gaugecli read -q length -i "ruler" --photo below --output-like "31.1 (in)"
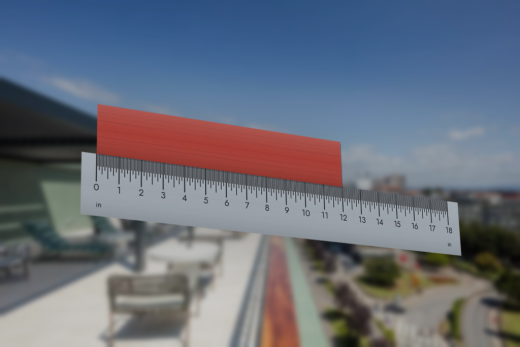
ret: 12 (in)
